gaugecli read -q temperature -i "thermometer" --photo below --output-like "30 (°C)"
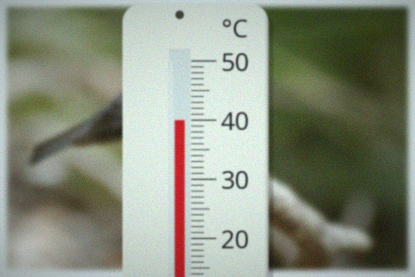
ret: 40 (°C)
